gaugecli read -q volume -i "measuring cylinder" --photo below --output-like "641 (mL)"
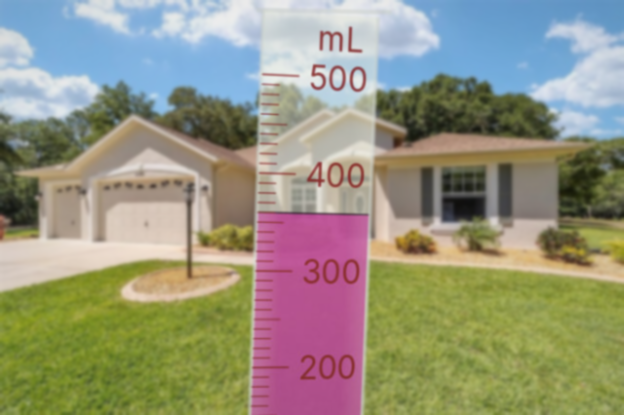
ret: 360 (mL)
